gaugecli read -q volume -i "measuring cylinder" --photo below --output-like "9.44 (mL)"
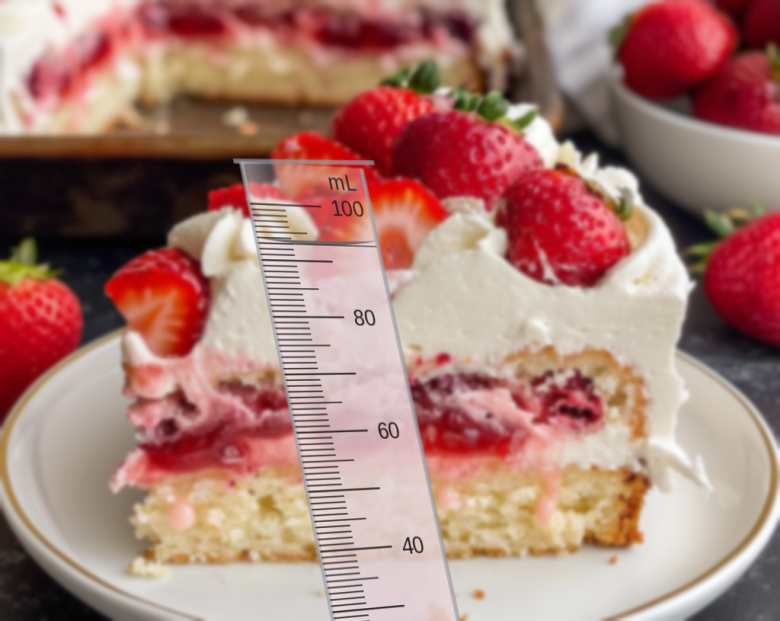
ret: 93 (mL)
